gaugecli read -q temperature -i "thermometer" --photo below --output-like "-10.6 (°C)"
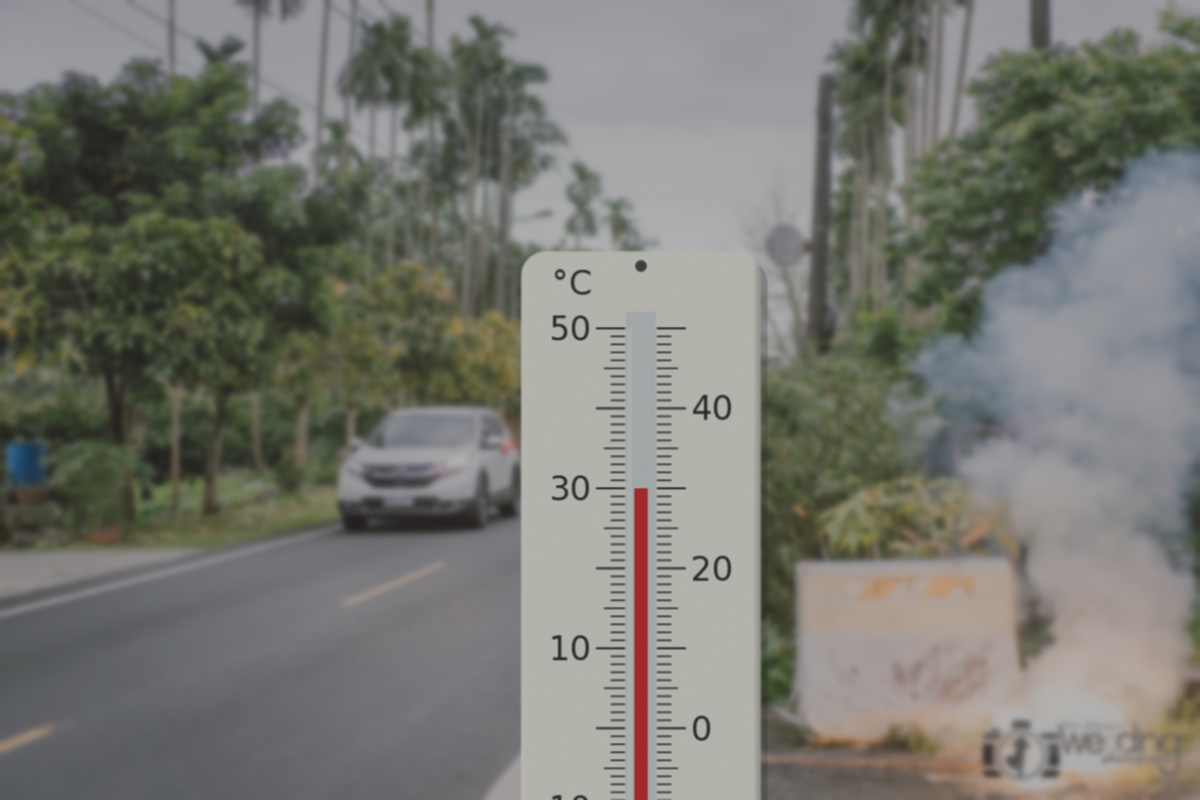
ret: 30 (°C)
